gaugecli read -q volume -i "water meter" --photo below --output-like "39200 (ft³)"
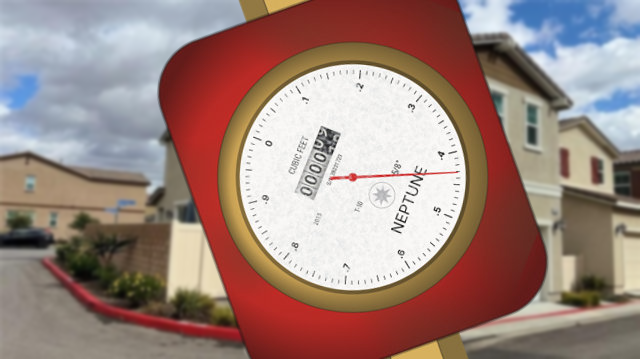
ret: 9.43 (ft³)
